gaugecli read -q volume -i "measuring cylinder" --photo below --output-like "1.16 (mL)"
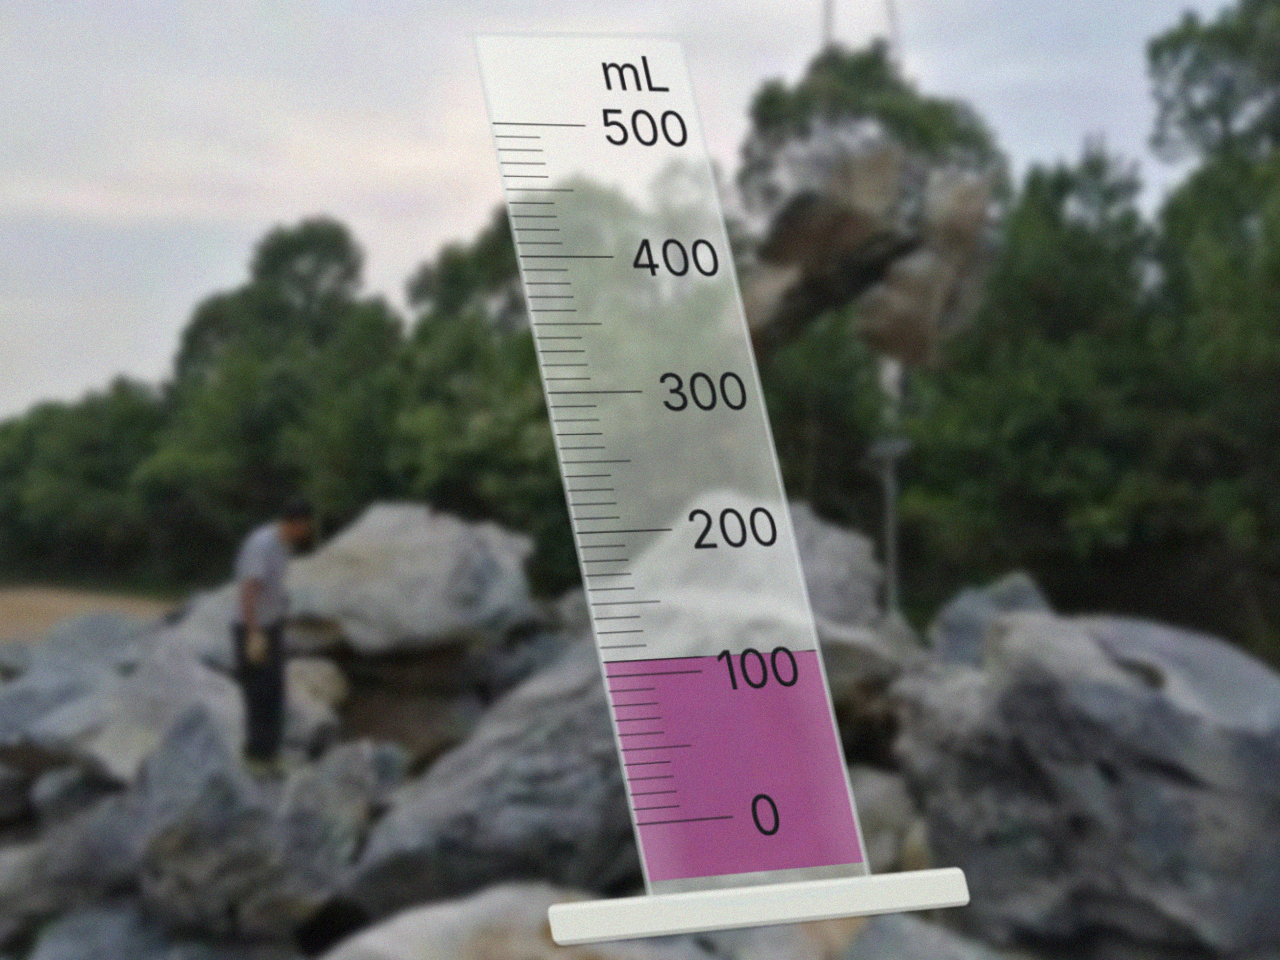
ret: 110 (mL)
